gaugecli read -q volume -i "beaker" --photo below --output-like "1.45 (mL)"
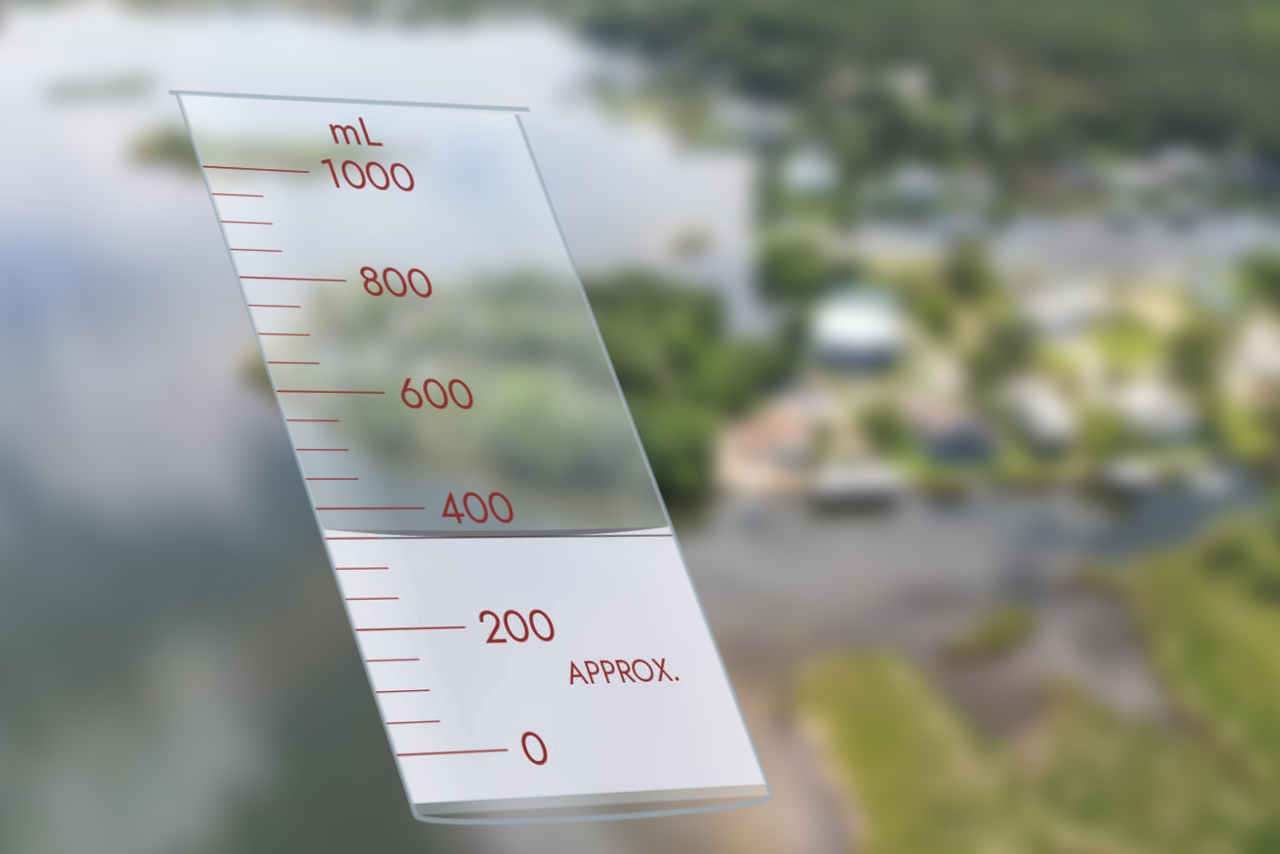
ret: 350 (mL)
